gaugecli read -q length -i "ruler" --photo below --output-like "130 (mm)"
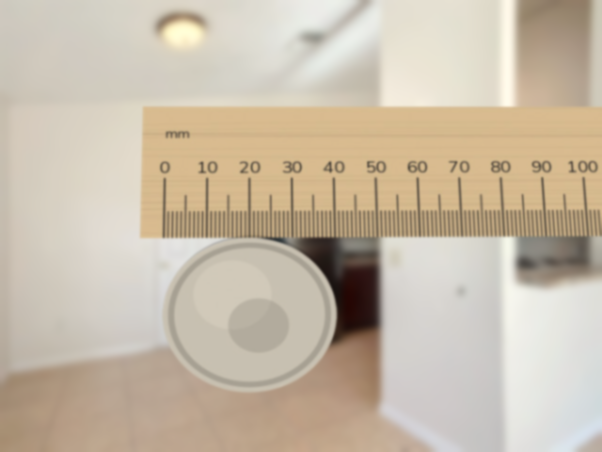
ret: 40 (mm)
